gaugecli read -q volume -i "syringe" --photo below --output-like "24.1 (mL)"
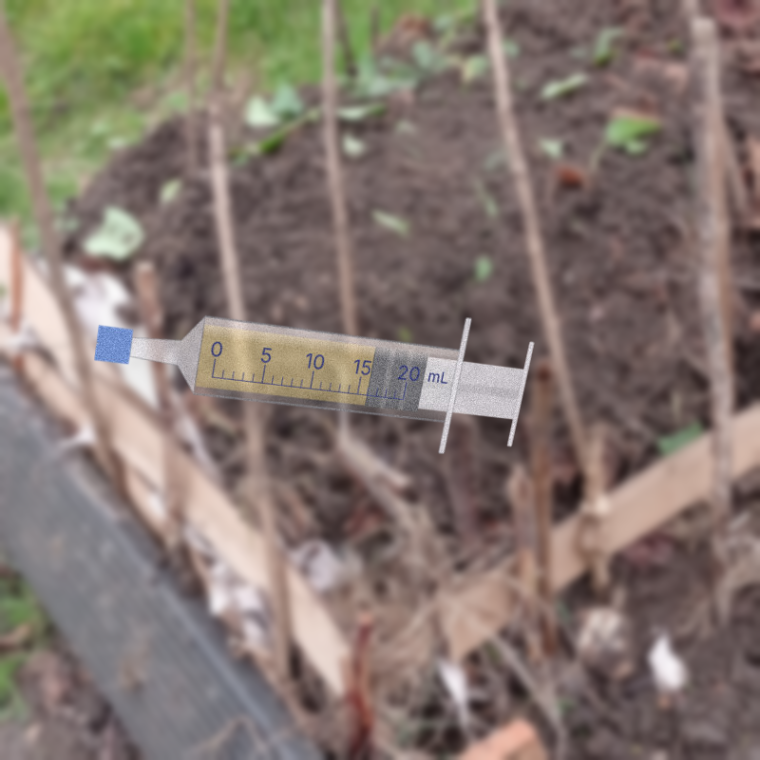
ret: 16 (mL)
